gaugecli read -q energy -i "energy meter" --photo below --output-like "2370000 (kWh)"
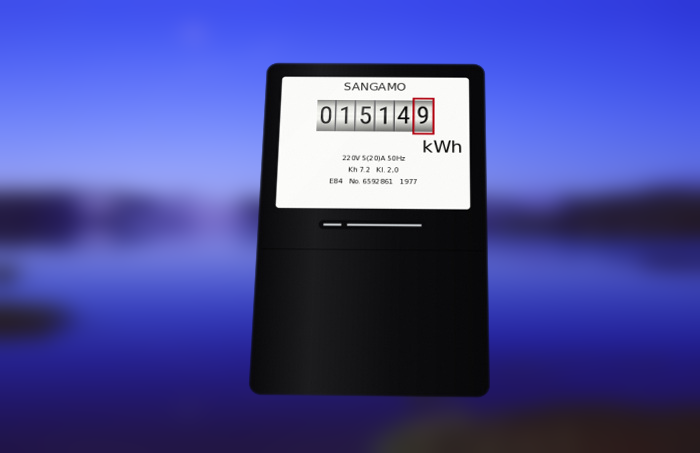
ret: 1514.9 (kWh)
